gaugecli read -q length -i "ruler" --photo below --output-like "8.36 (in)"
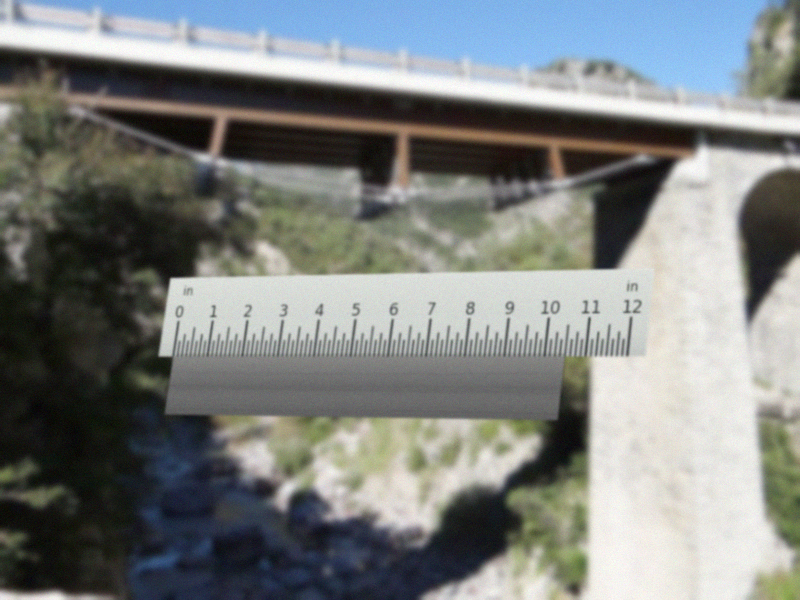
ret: 10.5 (in)
